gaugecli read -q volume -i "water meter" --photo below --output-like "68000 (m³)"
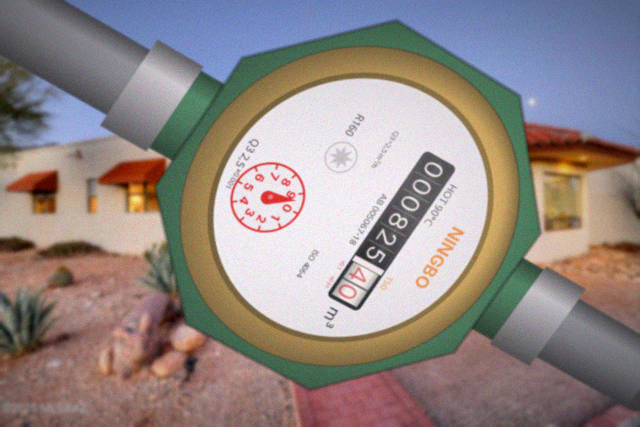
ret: 825.399 (m³)
